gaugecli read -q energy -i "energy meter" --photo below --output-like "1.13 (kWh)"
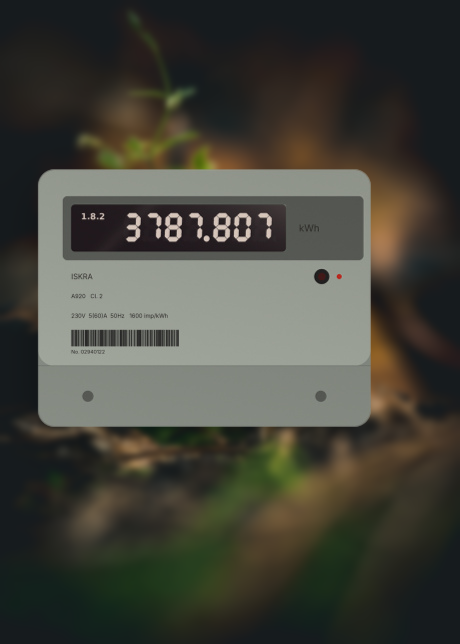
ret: 3787.807 (kWh)
